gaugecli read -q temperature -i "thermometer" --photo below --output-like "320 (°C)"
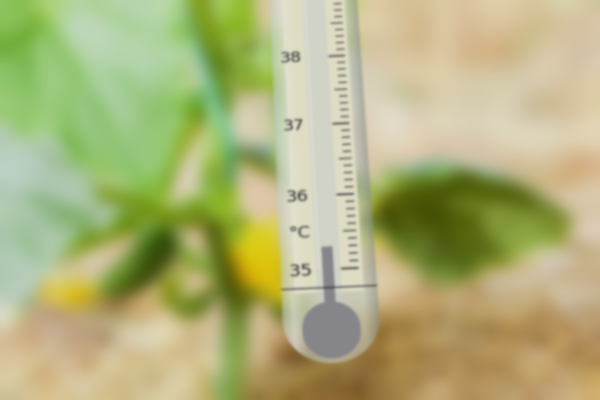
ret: 35.3 (°C)
